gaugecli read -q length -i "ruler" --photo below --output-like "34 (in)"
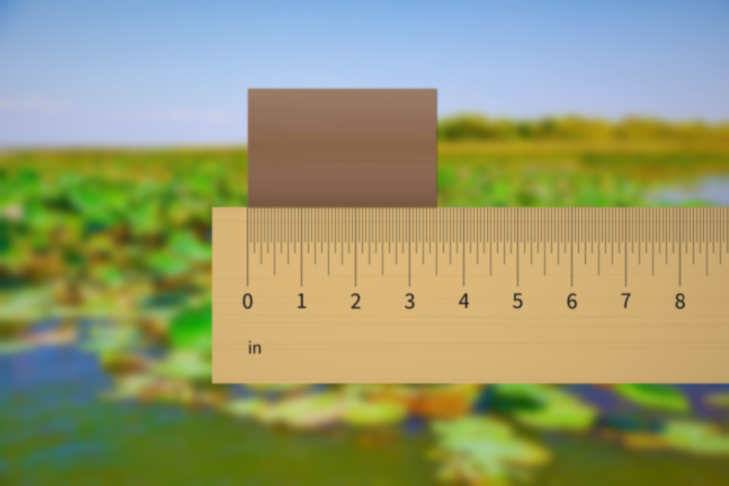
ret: 3.5 (in)
